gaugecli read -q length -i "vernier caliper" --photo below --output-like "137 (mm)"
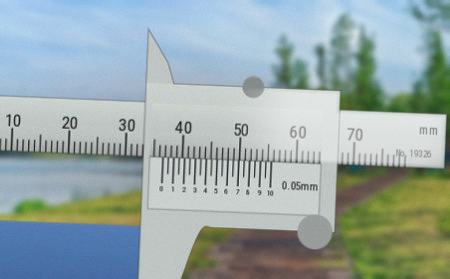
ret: 36.6 (mm)
